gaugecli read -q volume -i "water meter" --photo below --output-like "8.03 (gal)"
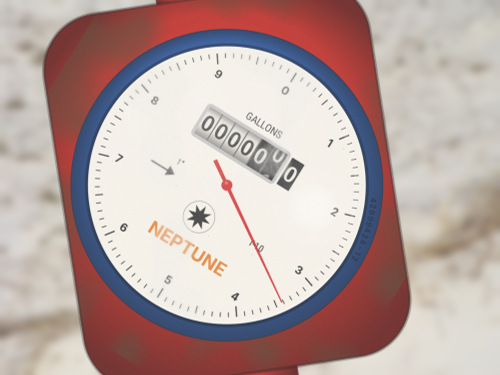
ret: 3.4 (gal)
